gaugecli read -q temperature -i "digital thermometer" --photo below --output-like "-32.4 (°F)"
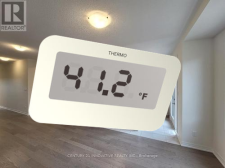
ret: 41.2 (°F)
